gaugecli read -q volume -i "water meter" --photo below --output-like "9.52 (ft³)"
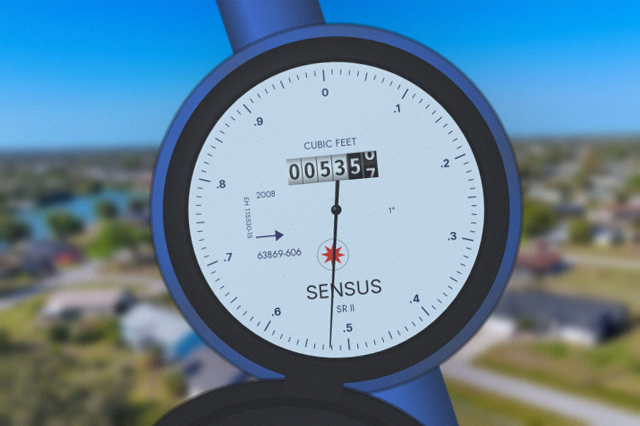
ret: 5356.52 (ft³)
